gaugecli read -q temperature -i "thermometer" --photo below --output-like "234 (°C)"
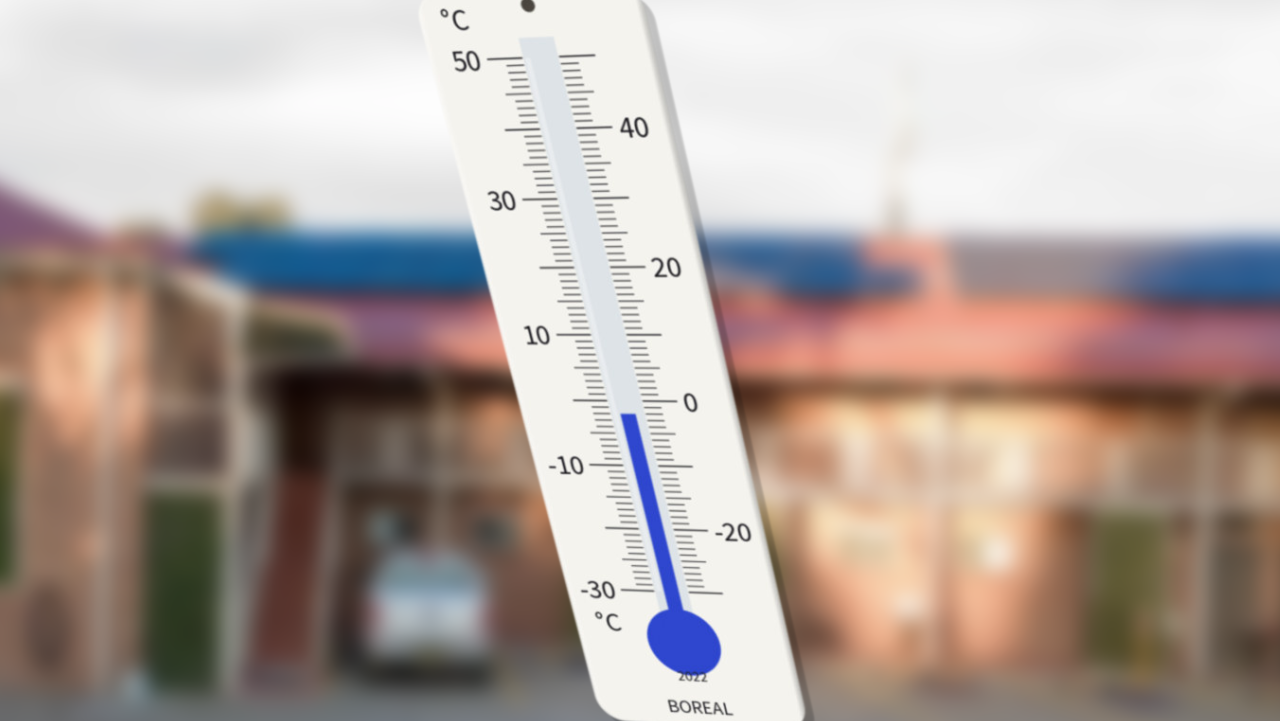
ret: -2 (°C)
